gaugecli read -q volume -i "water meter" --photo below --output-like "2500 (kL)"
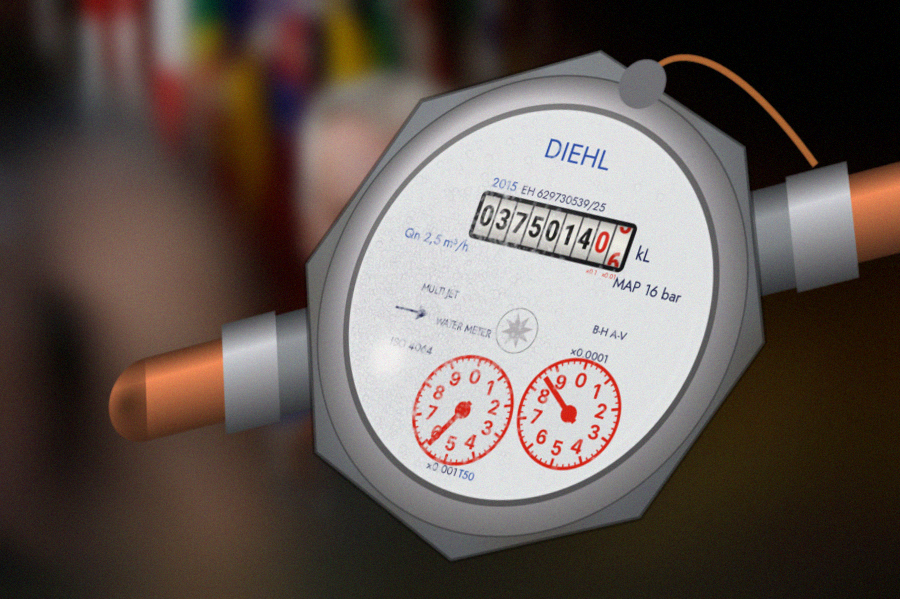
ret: 375014.0558 (kL)
